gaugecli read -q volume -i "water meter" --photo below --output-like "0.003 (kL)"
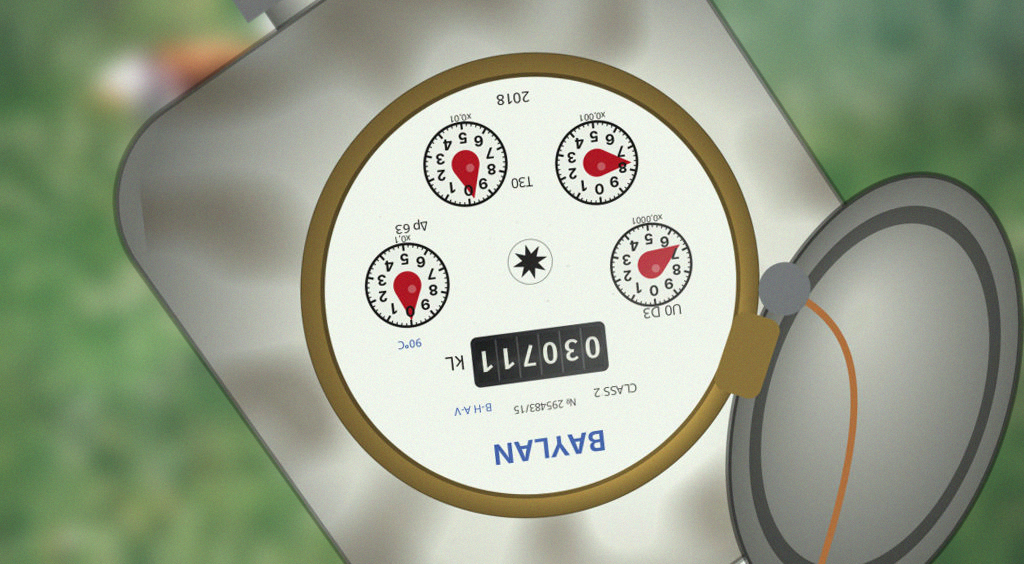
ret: 30710.9976 (kL)
